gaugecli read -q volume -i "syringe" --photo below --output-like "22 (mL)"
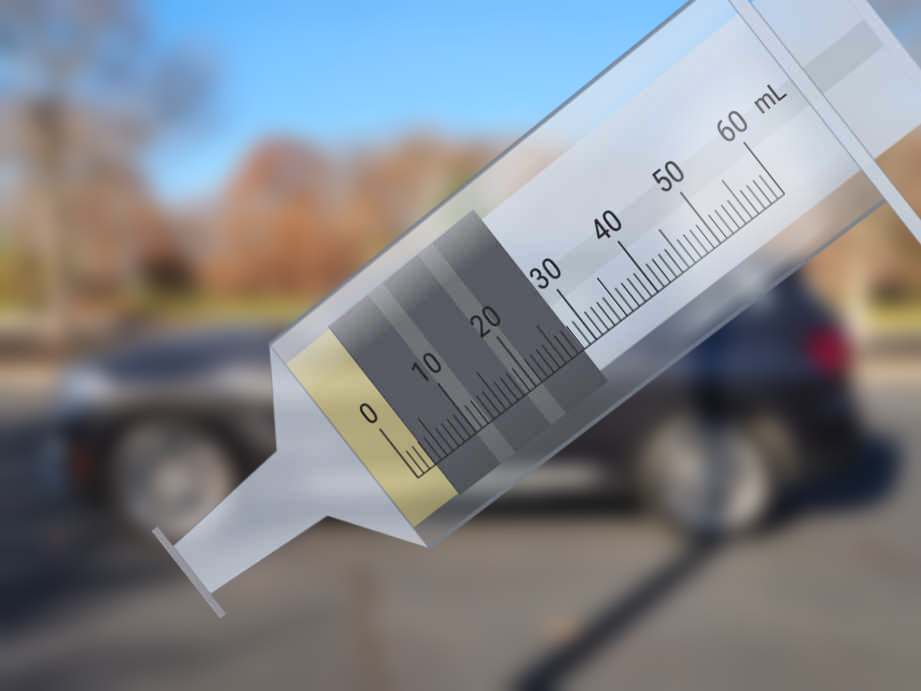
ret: 3 (mL)
